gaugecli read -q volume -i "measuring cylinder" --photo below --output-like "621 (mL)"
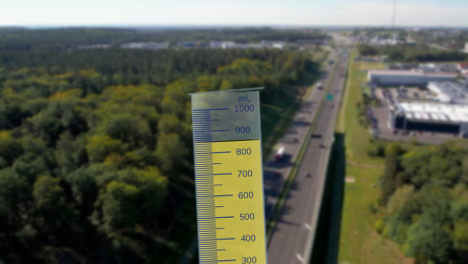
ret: 850 (mL)
